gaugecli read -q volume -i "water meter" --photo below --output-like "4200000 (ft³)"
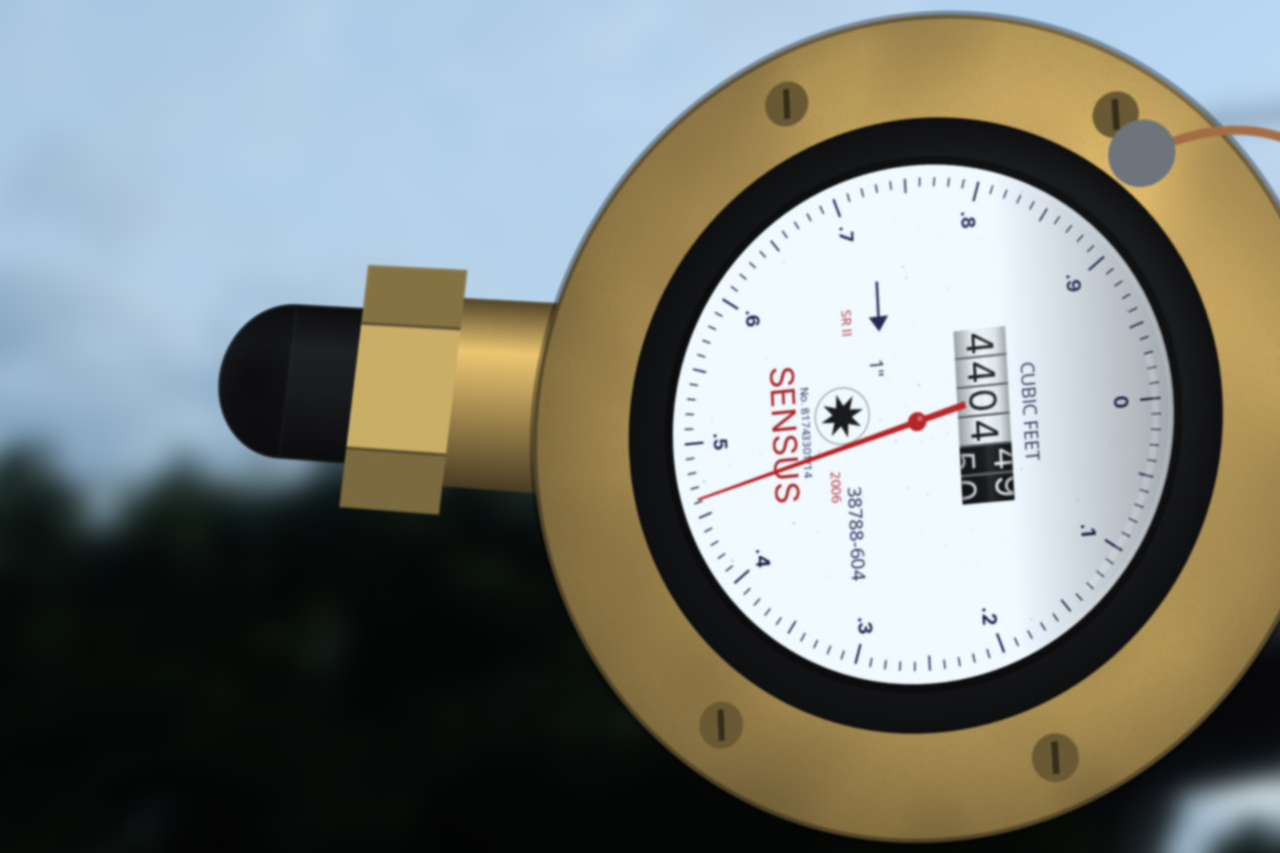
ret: 440449.46 (ft³)
